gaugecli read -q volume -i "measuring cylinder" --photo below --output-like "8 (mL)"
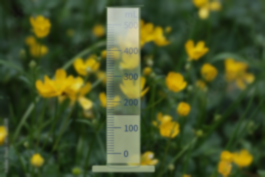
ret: 150 (mL)
